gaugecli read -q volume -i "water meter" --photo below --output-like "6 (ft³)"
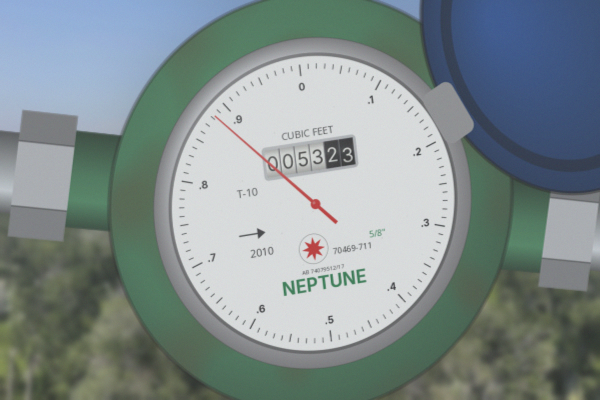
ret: 5322.88 (ft³)
